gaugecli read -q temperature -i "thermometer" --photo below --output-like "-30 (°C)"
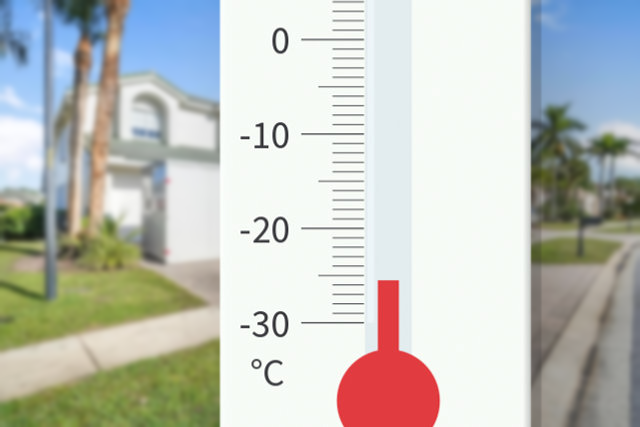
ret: -25.5 (°C)
